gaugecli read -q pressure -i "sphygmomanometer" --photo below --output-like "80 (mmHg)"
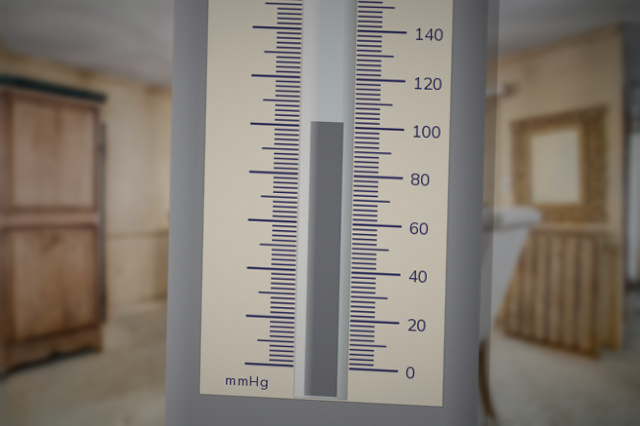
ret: 102 (mmHg)
